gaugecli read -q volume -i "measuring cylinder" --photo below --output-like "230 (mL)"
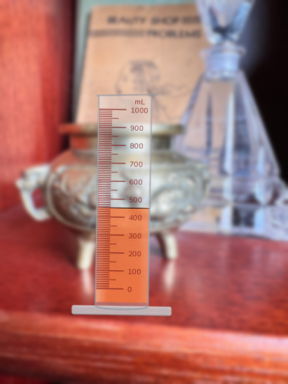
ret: 450 (mL)
